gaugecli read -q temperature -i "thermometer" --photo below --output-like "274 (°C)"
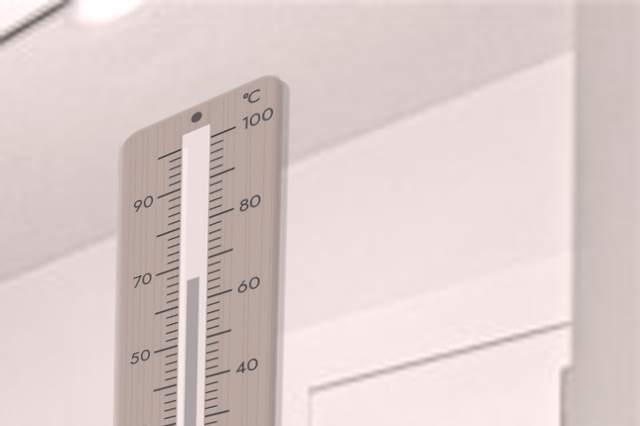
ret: 66 (°C)
